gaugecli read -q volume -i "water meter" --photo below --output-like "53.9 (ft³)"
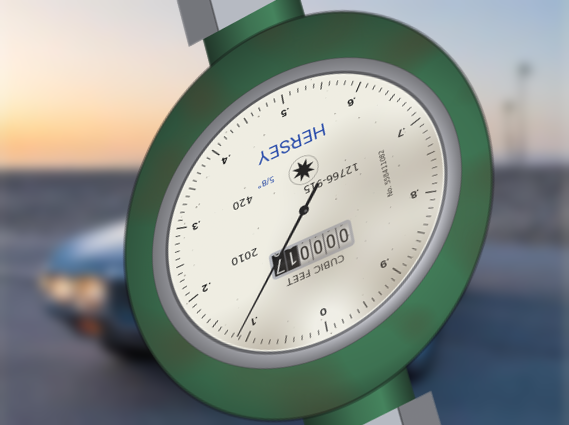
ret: 17.11 (ft³)
